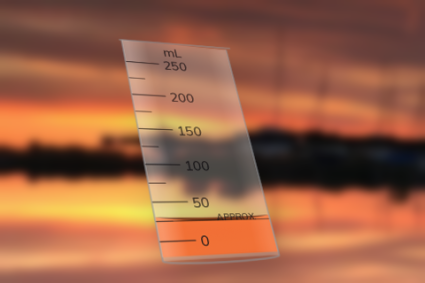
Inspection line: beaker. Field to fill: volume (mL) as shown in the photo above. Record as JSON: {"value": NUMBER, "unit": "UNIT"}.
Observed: {"value": 25, "unit": "mL"}
